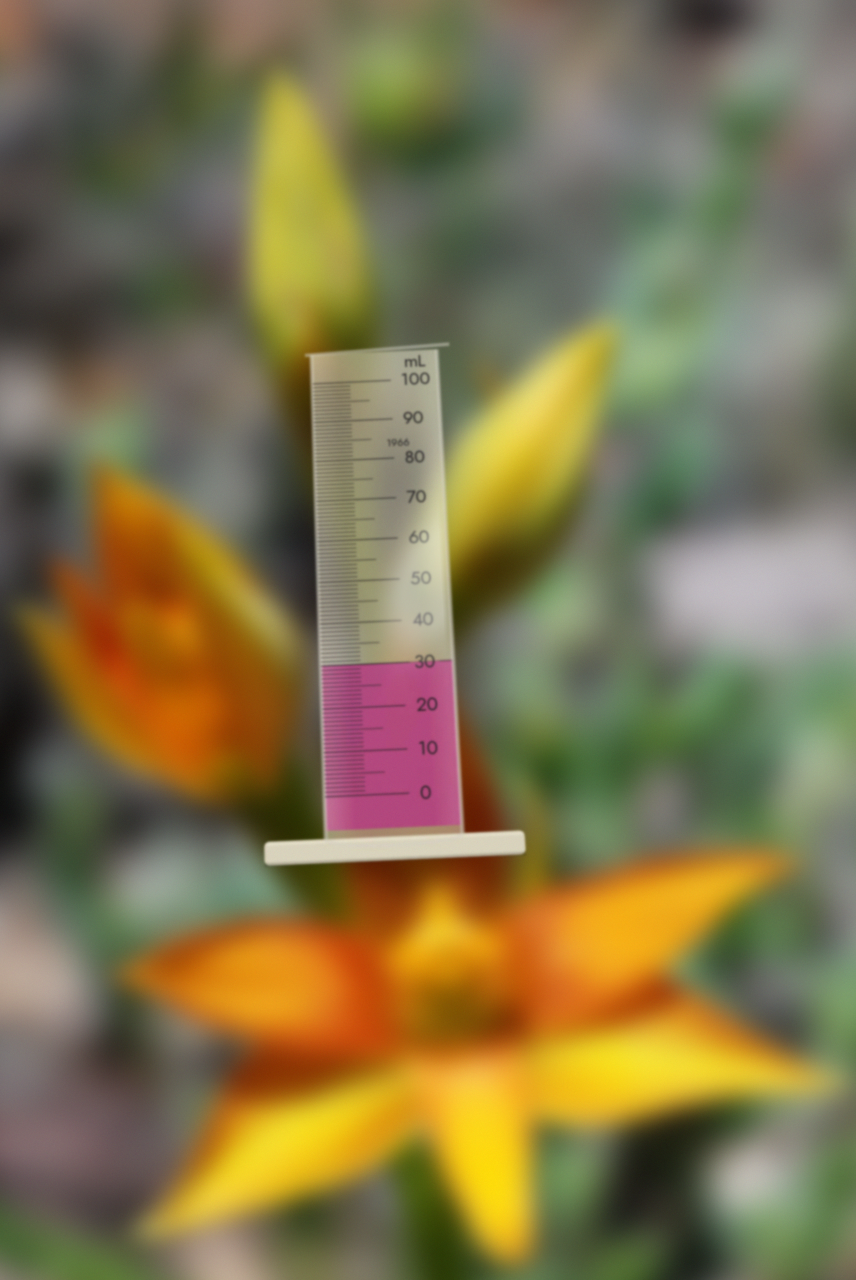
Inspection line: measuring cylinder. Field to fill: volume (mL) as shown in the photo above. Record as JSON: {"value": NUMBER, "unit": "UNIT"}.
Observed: {"value": 30, "unit": "mL"}
